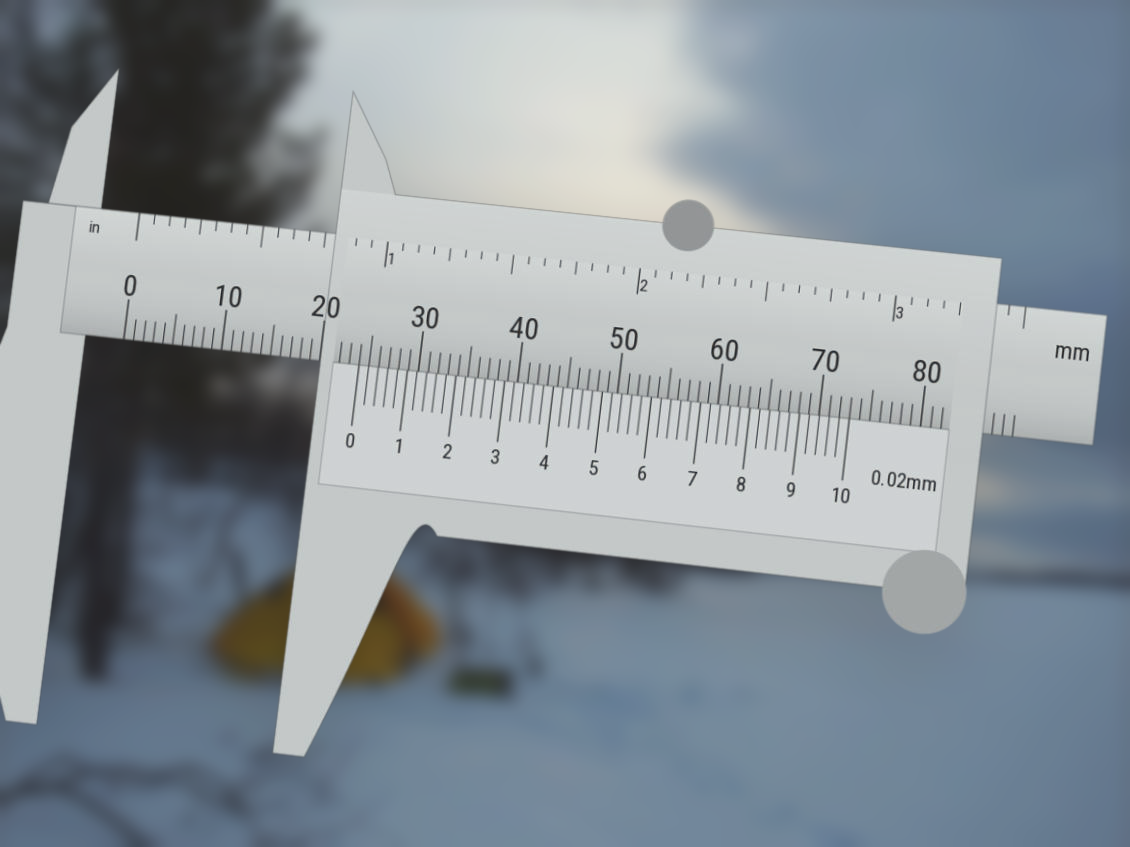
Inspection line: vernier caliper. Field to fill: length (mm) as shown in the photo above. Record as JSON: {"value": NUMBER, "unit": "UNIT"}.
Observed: {"value": 24.0, "unit": "mm"}
